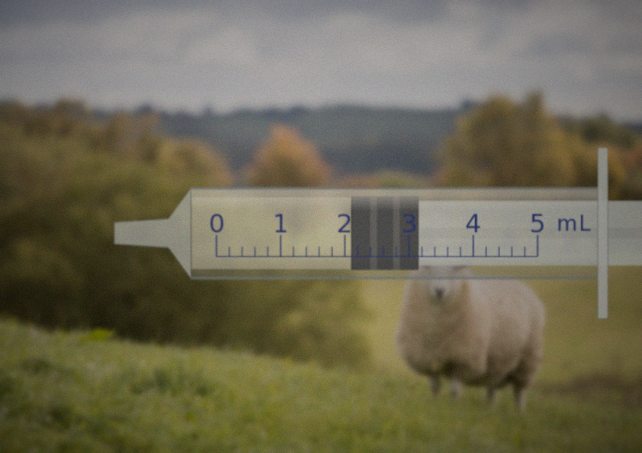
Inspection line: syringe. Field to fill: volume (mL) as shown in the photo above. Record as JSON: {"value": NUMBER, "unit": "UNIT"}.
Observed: {"value": 2.1, "unit": "mL"}
